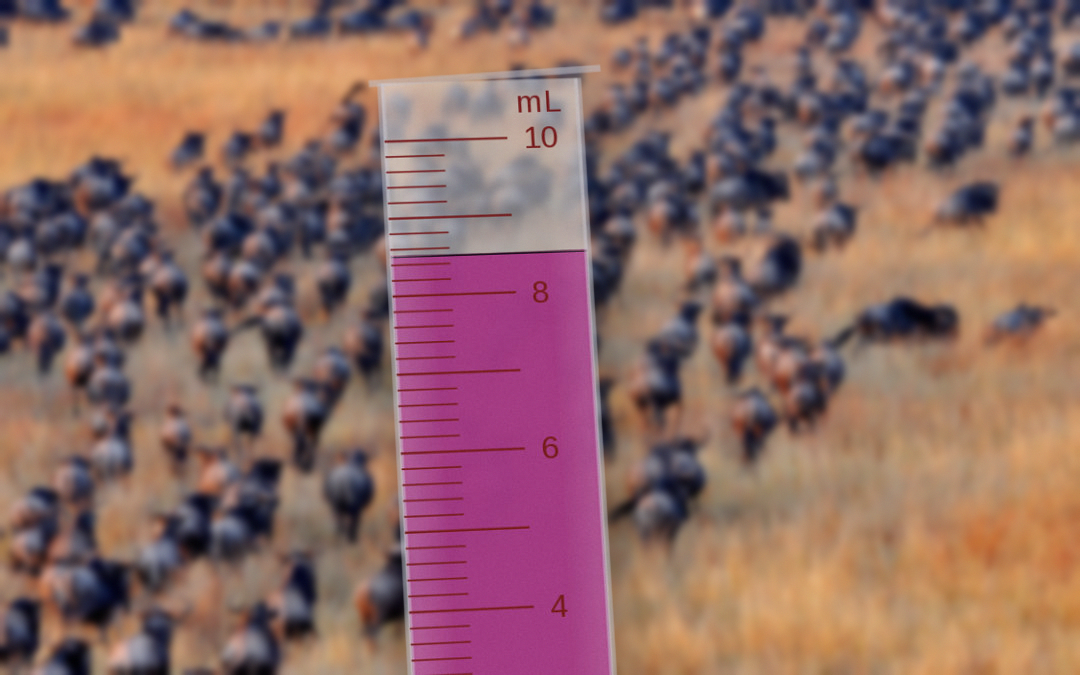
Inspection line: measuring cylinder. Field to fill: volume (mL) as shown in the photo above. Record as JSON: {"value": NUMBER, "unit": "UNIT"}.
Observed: {"value": 8.5, "unit": "mL"}
